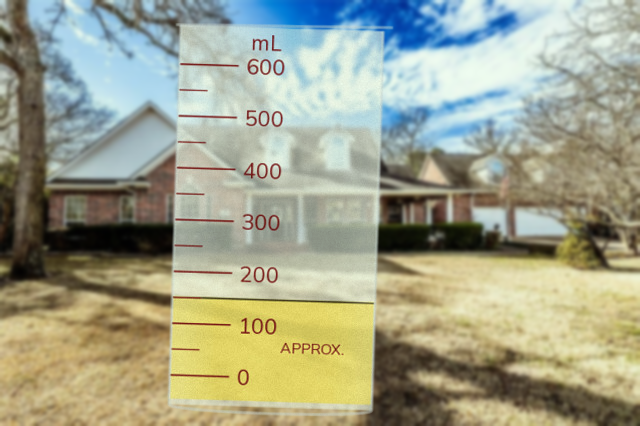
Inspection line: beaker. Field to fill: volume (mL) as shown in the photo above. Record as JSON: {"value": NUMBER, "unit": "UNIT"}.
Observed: {"value": 150, "unit": "mL"}
